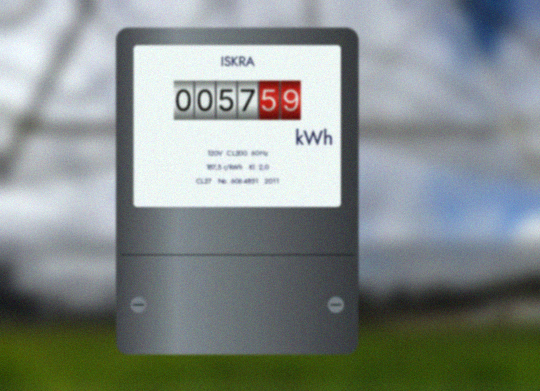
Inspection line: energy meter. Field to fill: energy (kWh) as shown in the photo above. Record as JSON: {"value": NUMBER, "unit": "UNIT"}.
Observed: {"value": 57.59, "unit": "kWh"}
